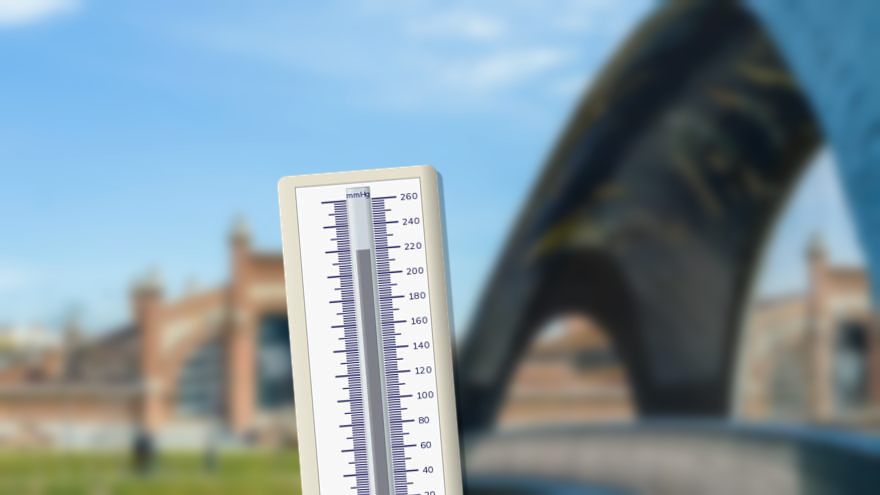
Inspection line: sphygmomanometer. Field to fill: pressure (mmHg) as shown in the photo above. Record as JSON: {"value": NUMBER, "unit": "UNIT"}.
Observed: {"value": 220, "unit": "mmHg"}
